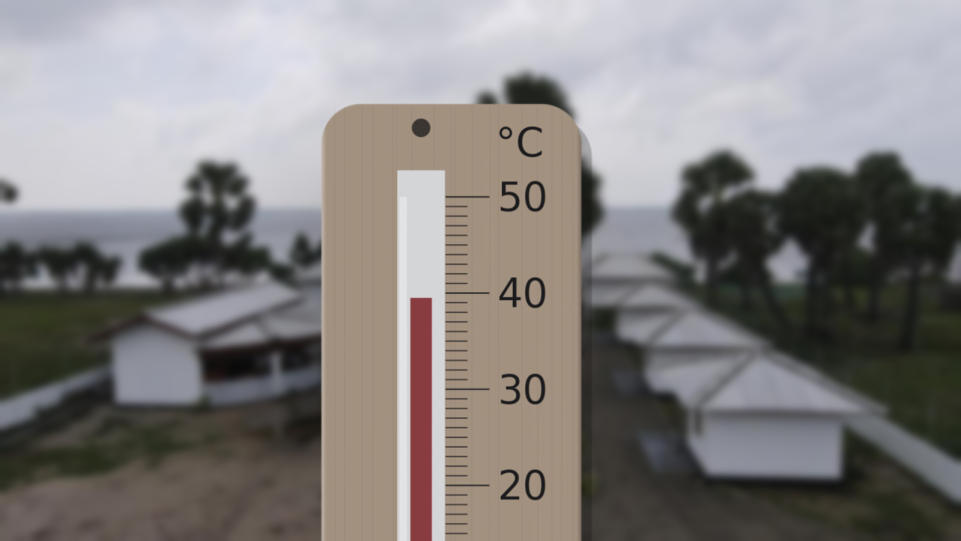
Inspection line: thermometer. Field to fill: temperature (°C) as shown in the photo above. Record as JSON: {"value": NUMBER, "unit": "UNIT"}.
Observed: {"value": 39.5, "unit": "°C"}
